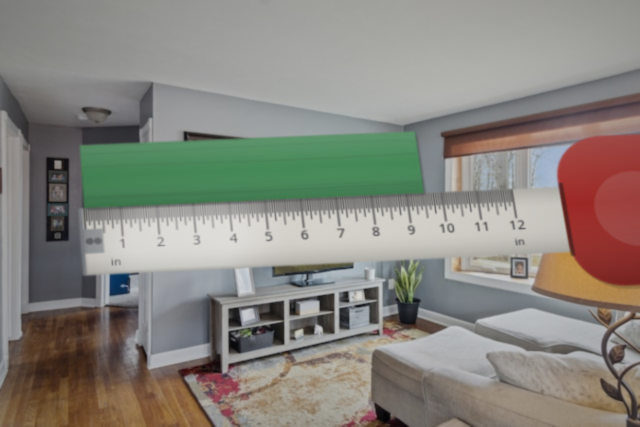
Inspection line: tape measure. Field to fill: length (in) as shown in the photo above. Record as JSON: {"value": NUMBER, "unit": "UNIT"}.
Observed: {"value": 9.5, "unit": "in"}
